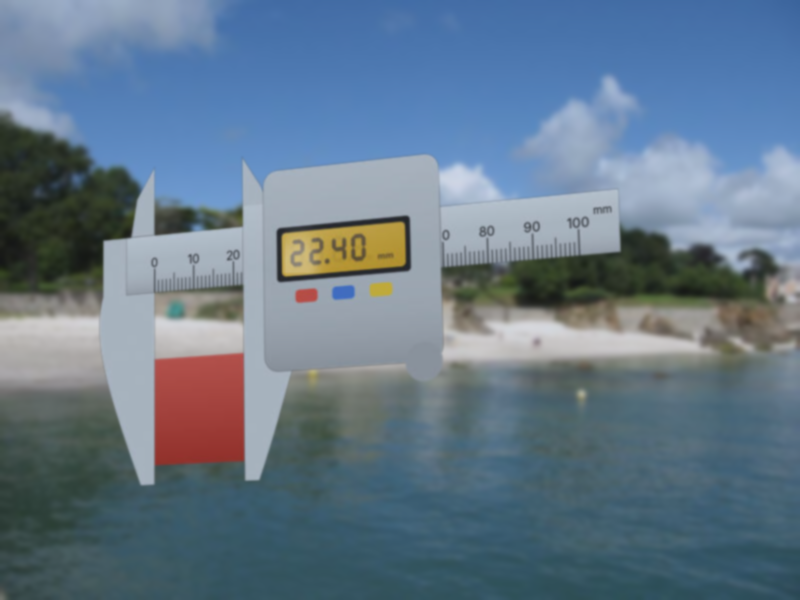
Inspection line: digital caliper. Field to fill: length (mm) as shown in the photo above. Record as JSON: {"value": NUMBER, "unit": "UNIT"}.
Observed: {"value": 22.40, "unit": "mm"}
